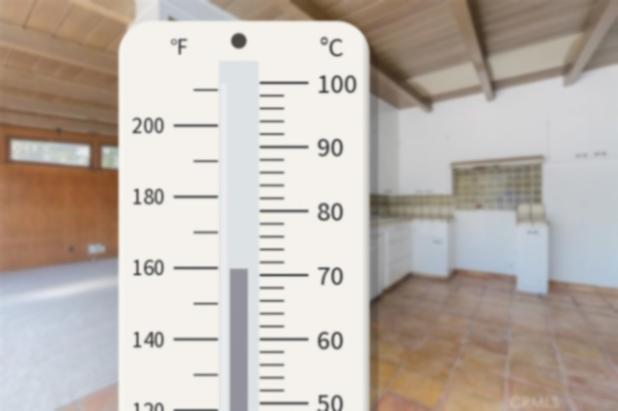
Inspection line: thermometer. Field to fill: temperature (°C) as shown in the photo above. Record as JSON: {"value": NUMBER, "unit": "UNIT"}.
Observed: {"value": 71, "unit": "°C"}
